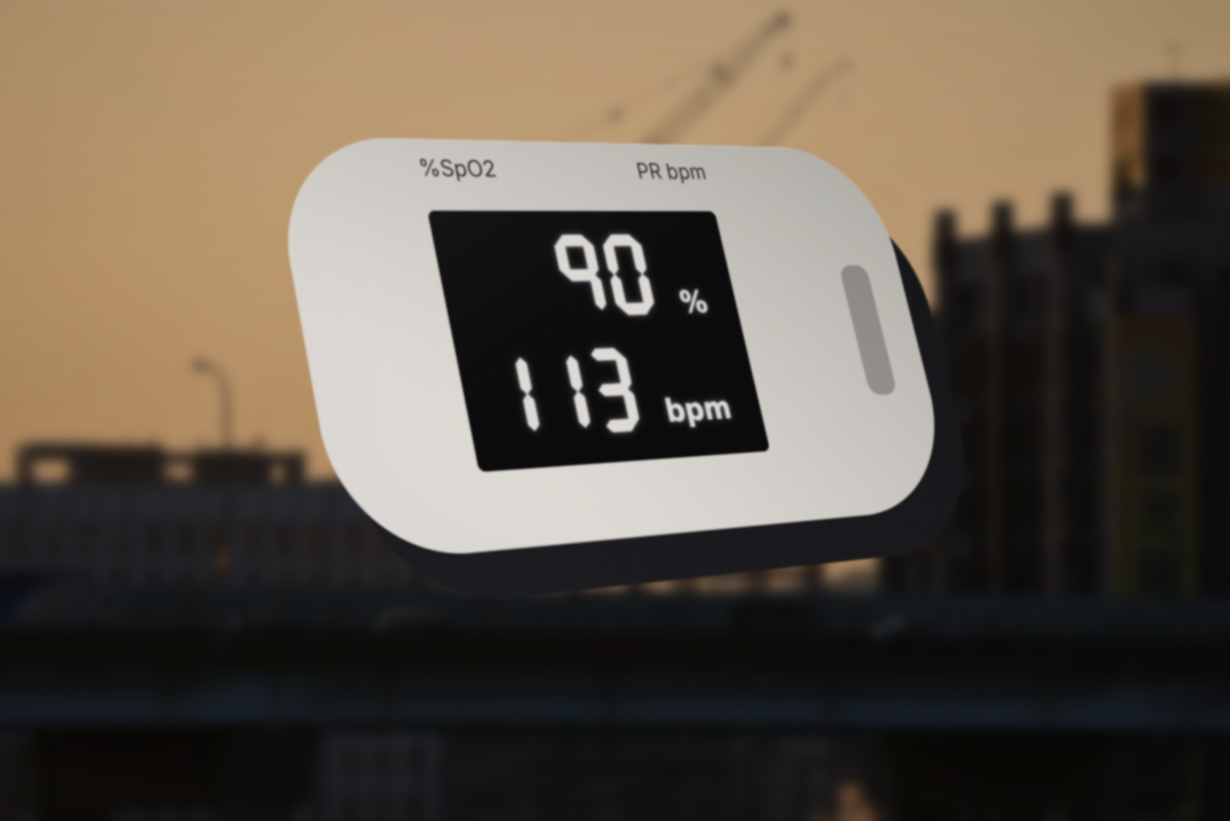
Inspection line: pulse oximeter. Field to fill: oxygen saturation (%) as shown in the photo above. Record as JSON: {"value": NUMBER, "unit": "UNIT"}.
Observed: {"value": 90, "unit": "%"}
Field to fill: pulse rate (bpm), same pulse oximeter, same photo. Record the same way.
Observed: {"value": 113, "unit": "bpm"}
